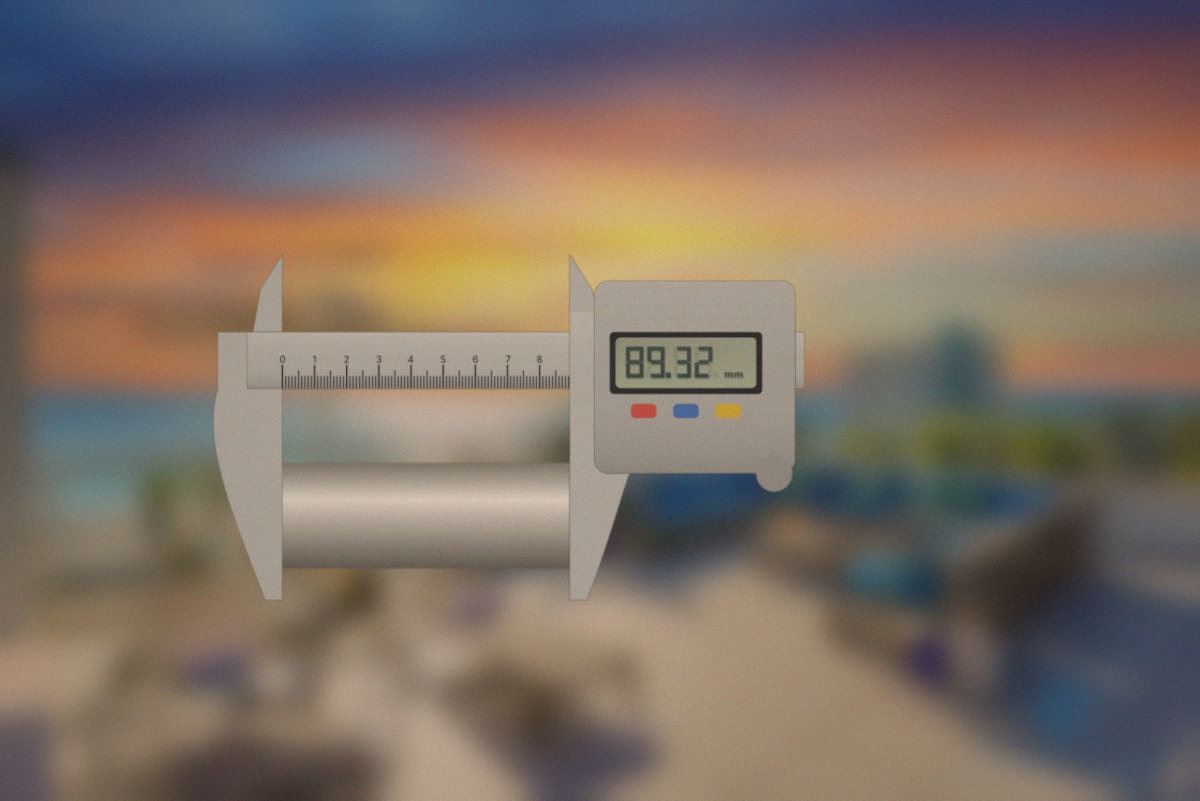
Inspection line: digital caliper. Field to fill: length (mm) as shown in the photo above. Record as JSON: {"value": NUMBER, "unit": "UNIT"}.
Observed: {"value": 89.32, "unit": "mm"}
